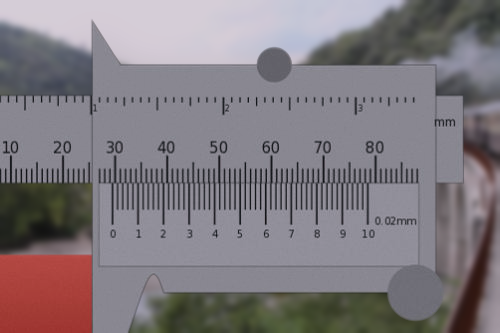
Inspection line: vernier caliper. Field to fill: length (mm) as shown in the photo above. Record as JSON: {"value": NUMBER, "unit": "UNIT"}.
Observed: {"value": 29.5, "unit": "mm"}
